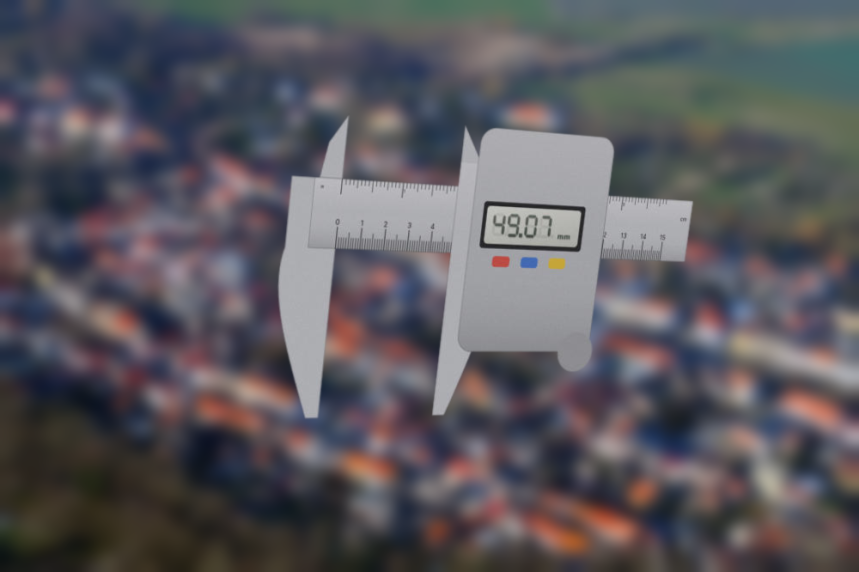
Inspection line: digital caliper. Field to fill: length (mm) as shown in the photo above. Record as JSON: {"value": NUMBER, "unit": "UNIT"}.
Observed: {"value": 49.07, "unit": "mm"}
